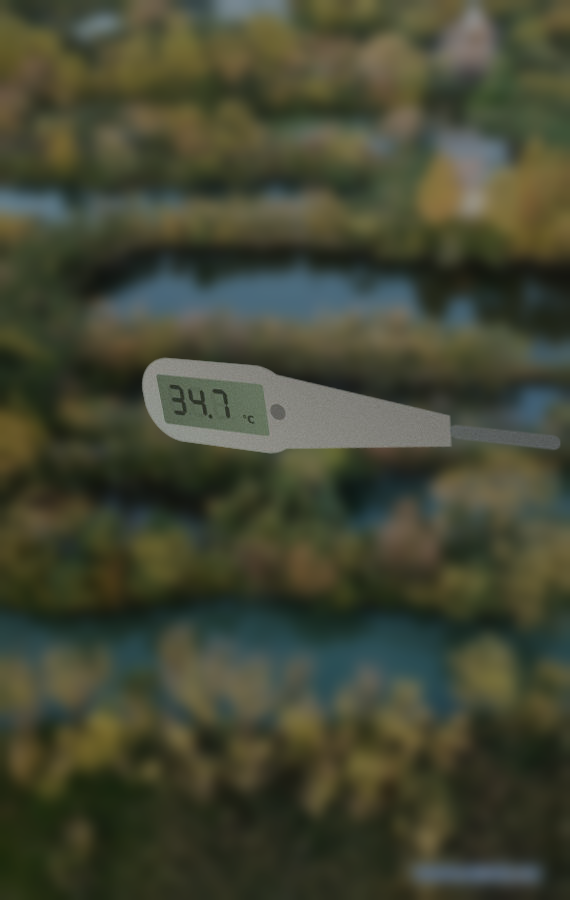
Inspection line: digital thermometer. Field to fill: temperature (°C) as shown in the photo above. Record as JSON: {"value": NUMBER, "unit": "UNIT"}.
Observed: {"value": 34.7, "unit": "°C"}
